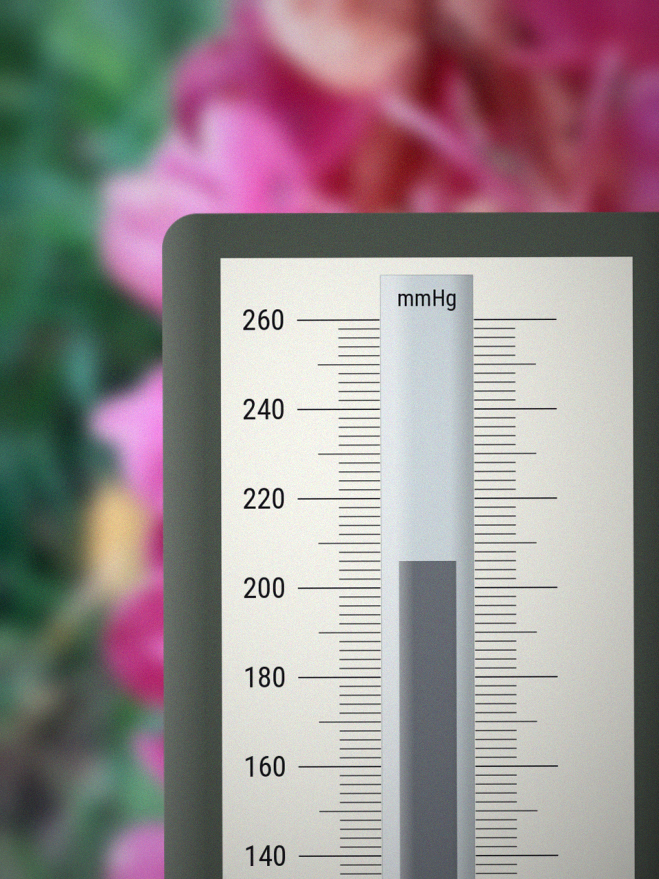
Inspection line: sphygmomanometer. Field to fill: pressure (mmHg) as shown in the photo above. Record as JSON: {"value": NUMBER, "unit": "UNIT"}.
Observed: {"value": 206, "unit": "mmHg"}
